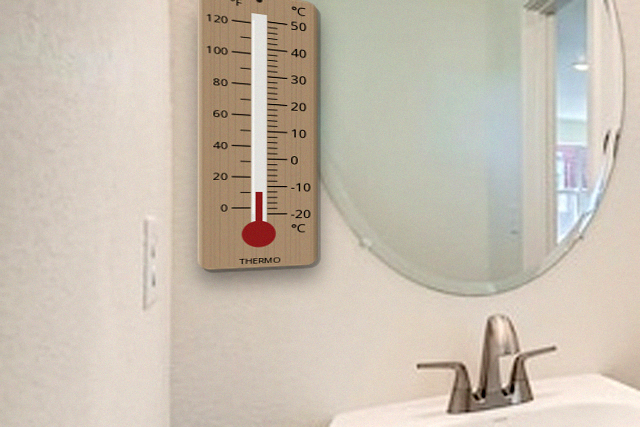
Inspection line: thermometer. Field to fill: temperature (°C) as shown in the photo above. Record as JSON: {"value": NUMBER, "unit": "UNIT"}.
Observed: {"value": -12, "unit": "°C"}
